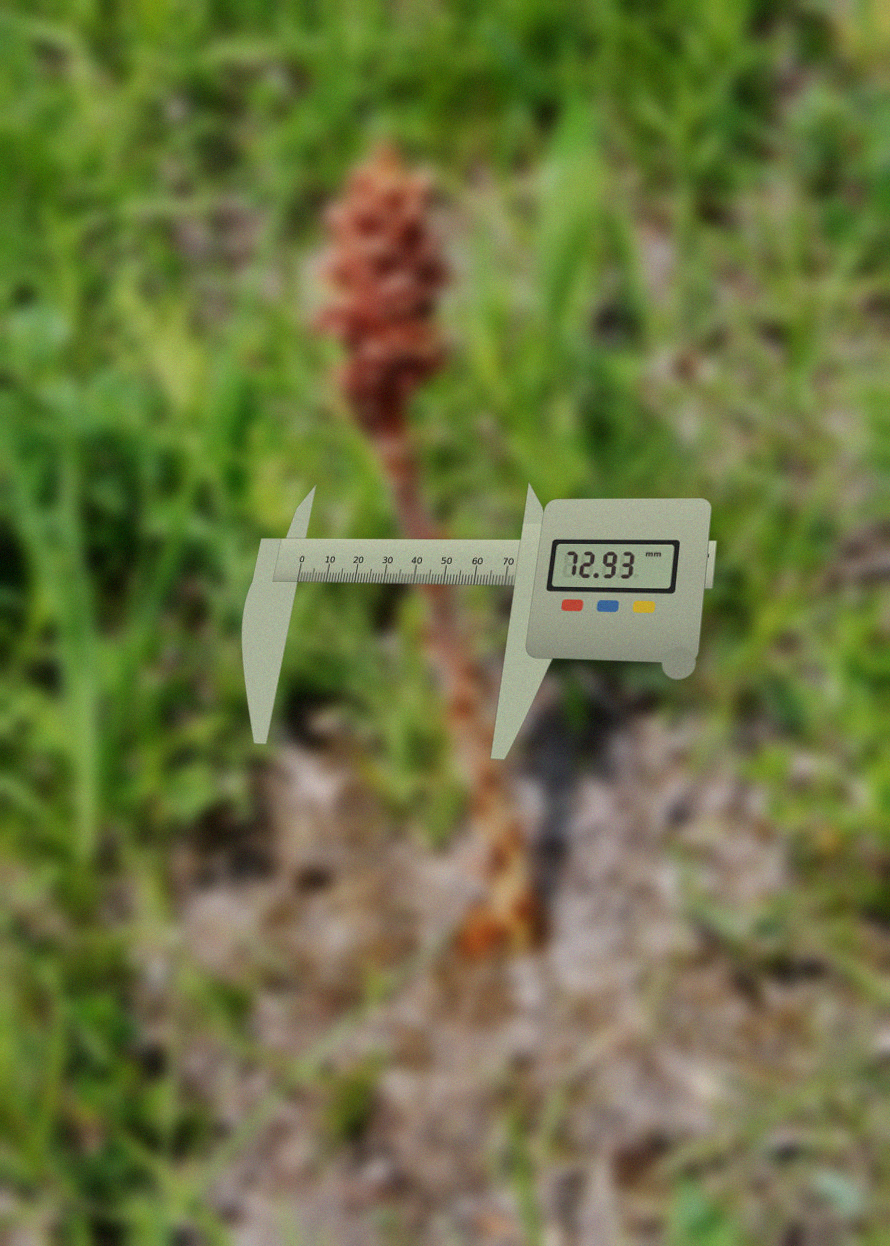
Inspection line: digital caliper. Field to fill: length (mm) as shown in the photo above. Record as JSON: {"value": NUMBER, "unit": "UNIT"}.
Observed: {"value": 72.93, "unit": "mm"}
